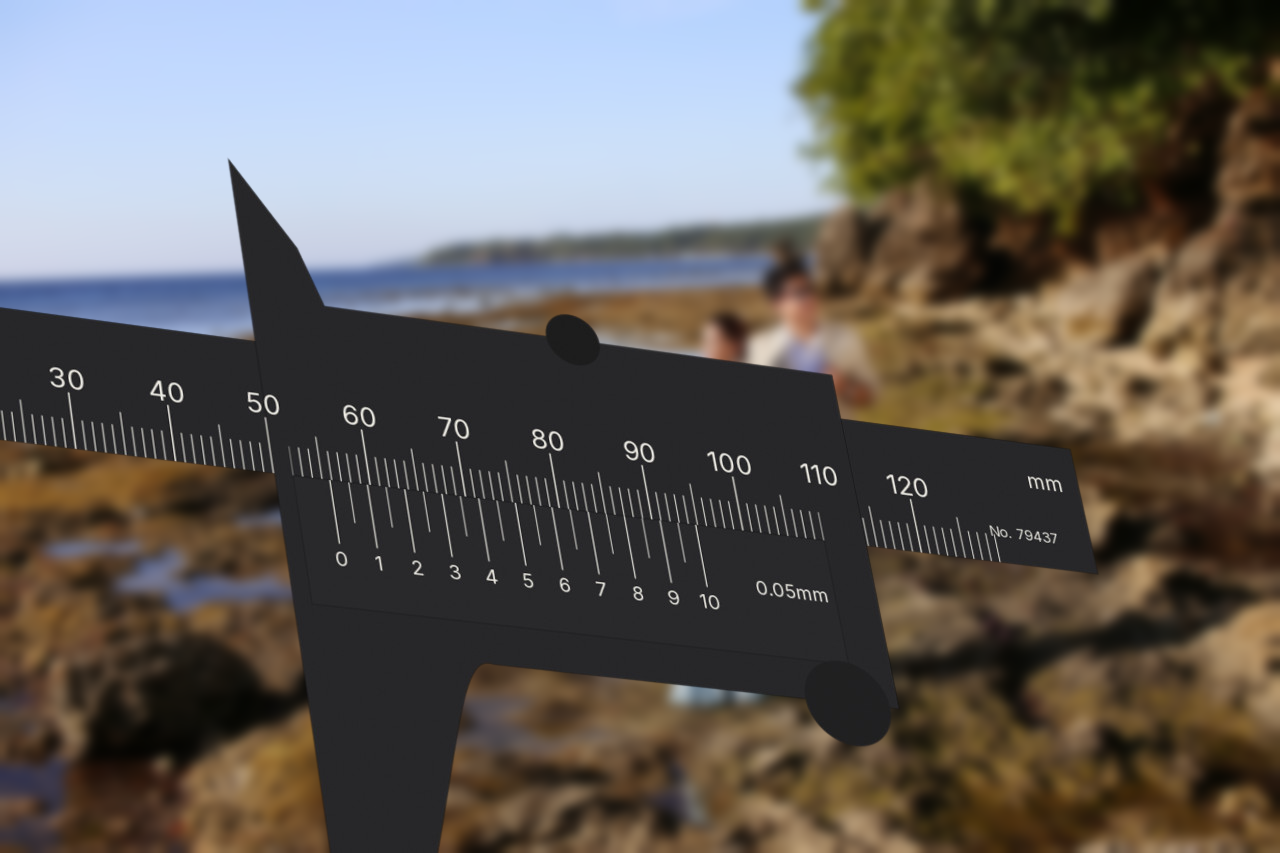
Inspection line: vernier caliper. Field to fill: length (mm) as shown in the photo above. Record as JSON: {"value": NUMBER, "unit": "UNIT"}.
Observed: {"value": 55.8, "unit": "mm"}
